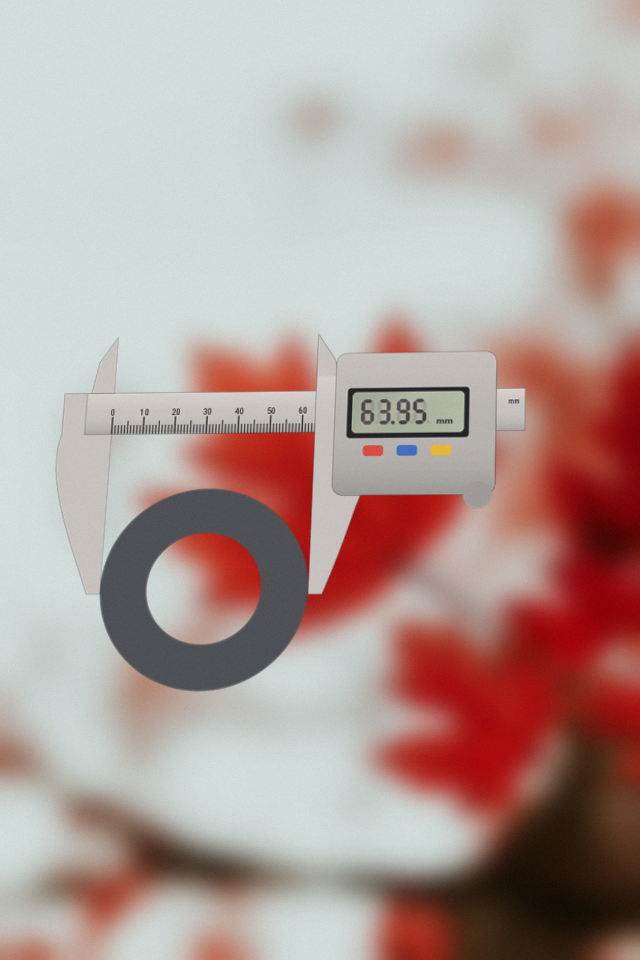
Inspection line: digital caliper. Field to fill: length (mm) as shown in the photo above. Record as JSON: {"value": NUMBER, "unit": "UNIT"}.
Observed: {"value": 63.95, "unit": "mm"}
